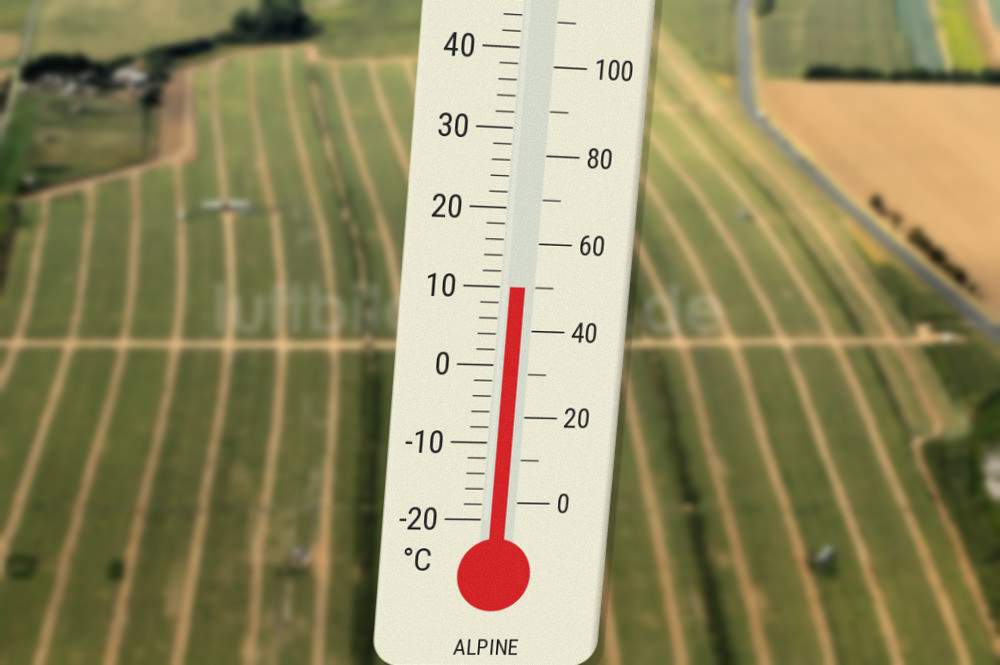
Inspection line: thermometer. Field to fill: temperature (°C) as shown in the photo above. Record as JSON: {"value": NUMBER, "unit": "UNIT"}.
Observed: {"value": 10, "unit": "°C"}
